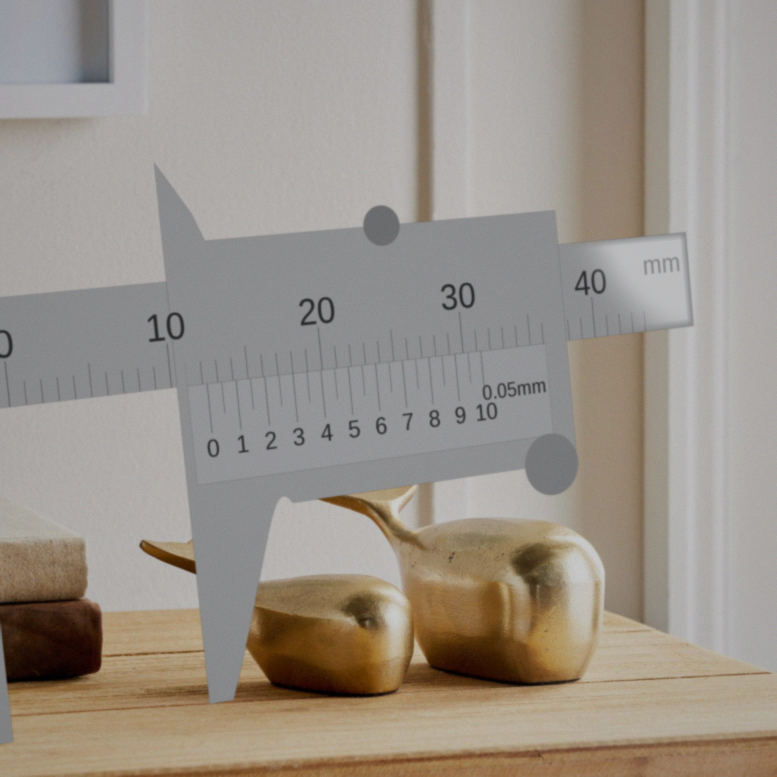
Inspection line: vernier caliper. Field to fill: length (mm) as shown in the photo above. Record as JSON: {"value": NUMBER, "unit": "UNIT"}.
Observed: {"value": 12.3, "unit": "mm"}
